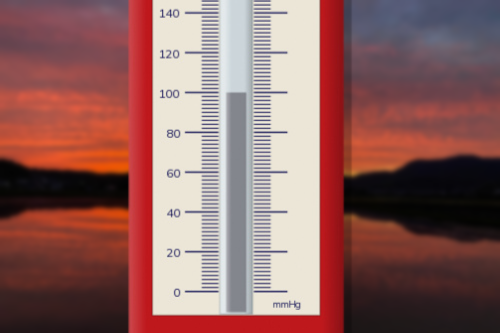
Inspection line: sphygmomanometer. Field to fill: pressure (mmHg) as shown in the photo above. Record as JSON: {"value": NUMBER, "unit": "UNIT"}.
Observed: {"value": 100, "unit": "mmHg"}
